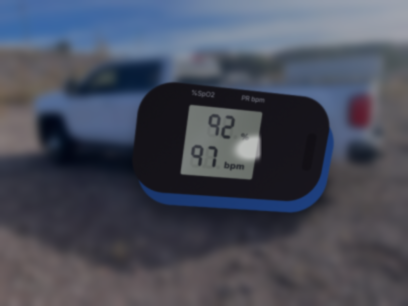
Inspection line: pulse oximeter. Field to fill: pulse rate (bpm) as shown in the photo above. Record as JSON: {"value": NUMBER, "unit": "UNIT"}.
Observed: {"value": 97, "unit": "bpm"}
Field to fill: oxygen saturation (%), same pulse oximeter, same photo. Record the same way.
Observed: {"value": 92, "unit": "%"}
